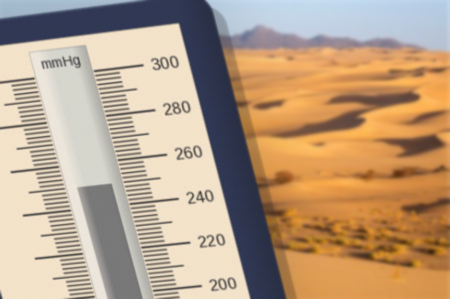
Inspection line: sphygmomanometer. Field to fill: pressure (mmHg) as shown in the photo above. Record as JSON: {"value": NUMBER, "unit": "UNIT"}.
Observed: {"value": 250, "unit": "mmHg"}
